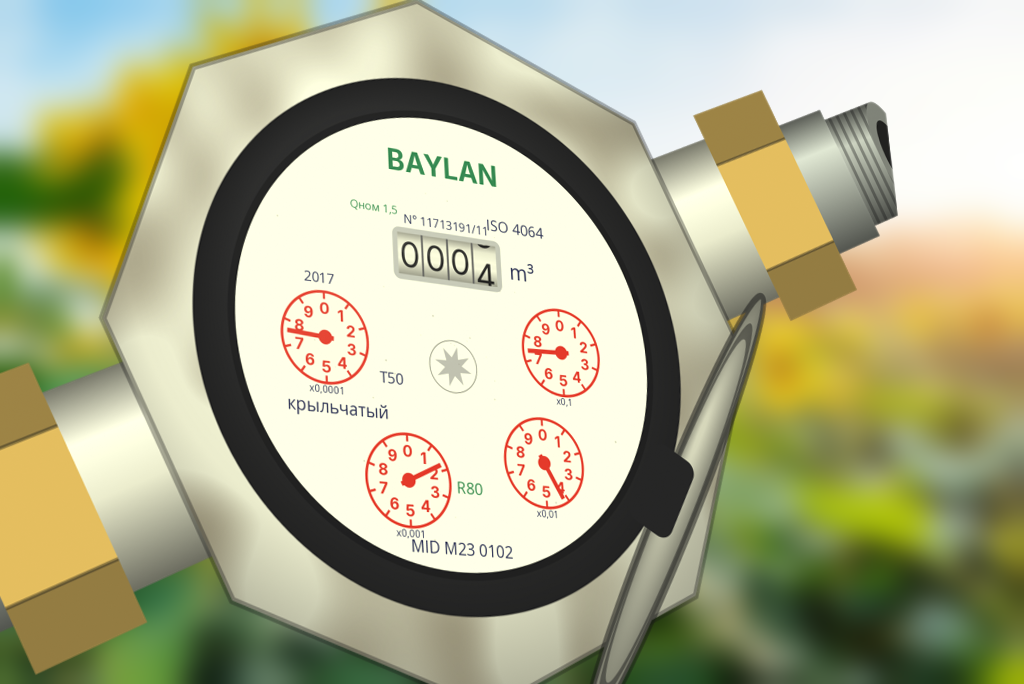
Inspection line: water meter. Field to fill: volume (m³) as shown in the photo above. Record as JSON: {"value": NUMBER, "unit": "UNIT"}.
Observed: {"value": 3.7417, "unit": "m³"}
